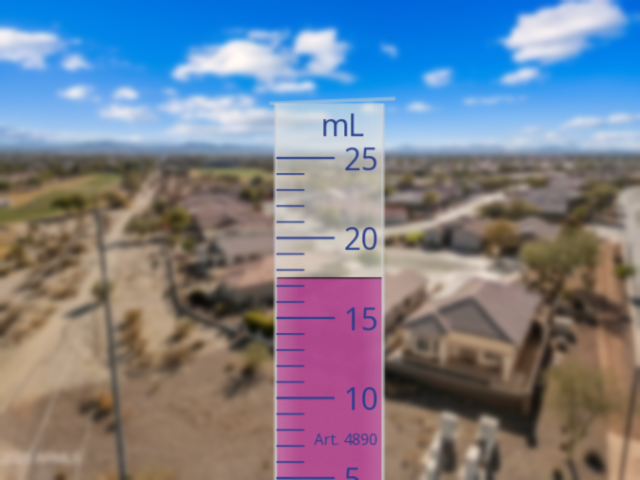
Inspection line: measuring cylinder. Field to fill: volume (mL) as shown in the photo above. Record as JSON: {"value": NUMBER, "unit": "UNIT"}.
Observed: {"value": 17.5, "unit": "mL"}
